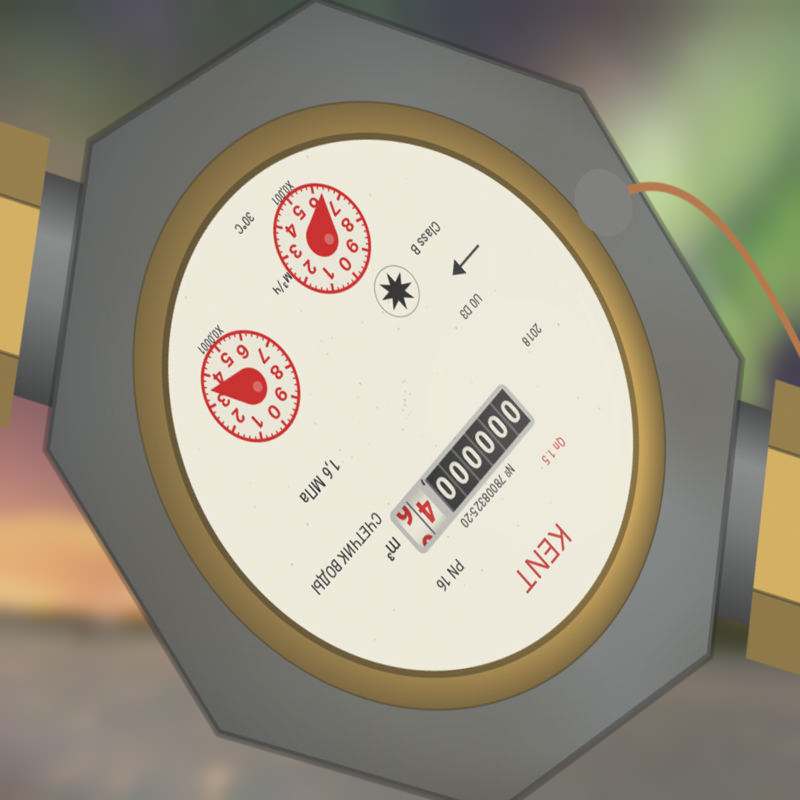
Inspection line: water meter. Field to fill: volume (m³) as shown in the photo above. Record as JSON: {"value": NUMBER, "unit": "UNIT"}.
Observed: {"value": 0.4563, "unit": "m³"}
